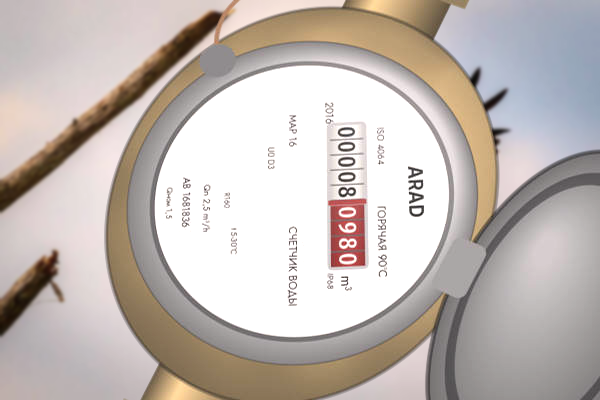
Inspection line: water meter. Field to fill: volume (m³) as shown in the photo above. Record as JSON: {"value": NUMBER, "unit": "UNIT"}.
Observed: {"value": 8.0980, "unit": "m³"}
